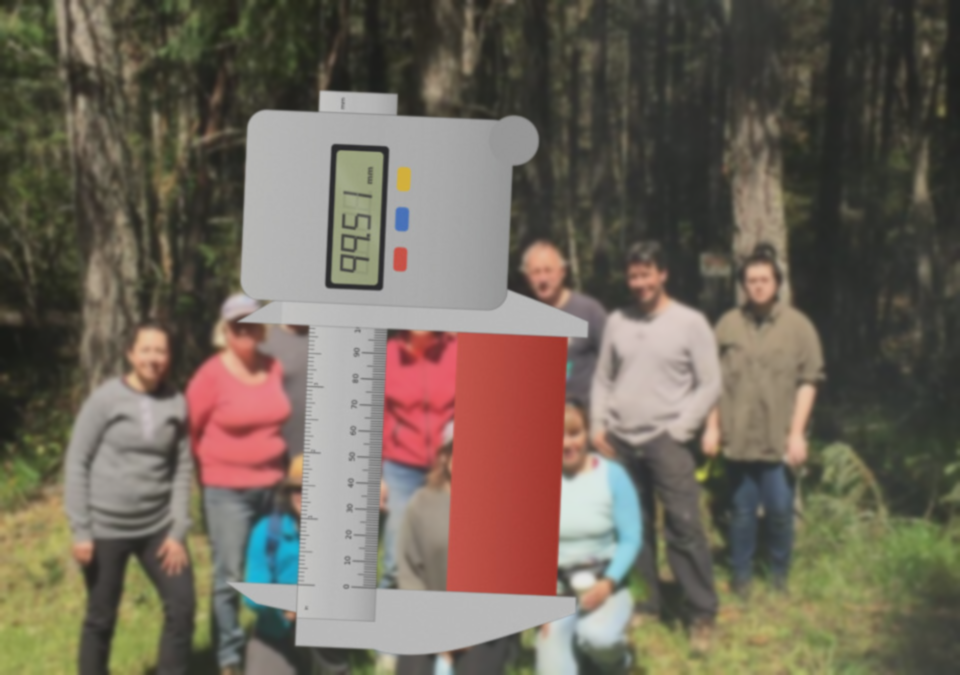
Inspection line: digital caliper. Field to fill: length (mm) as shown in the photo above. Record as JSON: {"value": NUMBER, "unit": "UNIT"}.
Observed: {"value": 99.51, "unit": "mm"}
